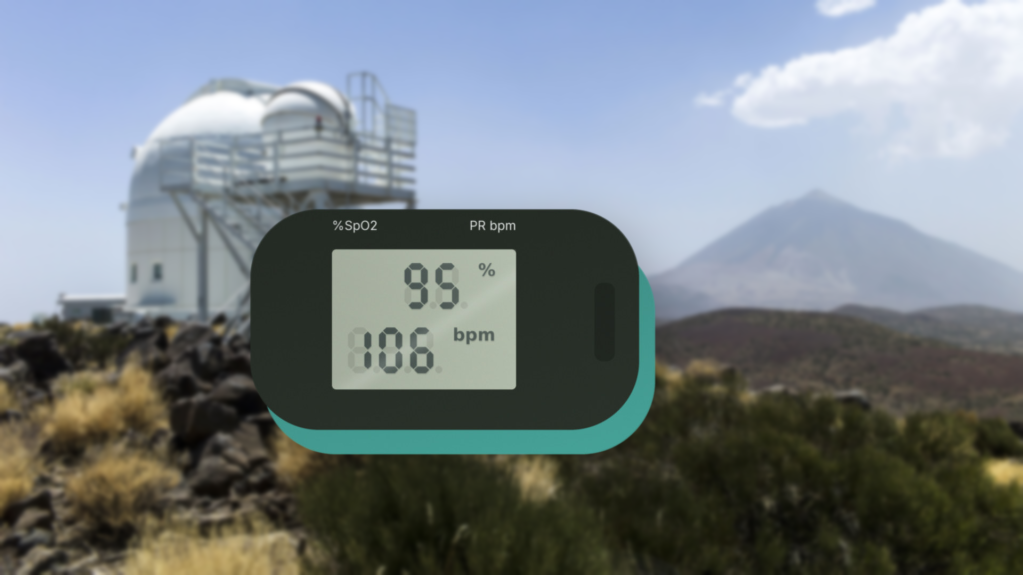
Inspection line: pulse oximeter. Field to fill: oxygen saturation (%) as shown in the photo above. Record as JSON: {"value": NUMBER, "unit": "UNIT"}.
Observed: {"value": 95, "unit": "%"}
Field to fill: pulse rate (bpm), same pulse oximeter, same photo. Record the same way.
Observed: {"value": 106, "unit": "bpm"}
